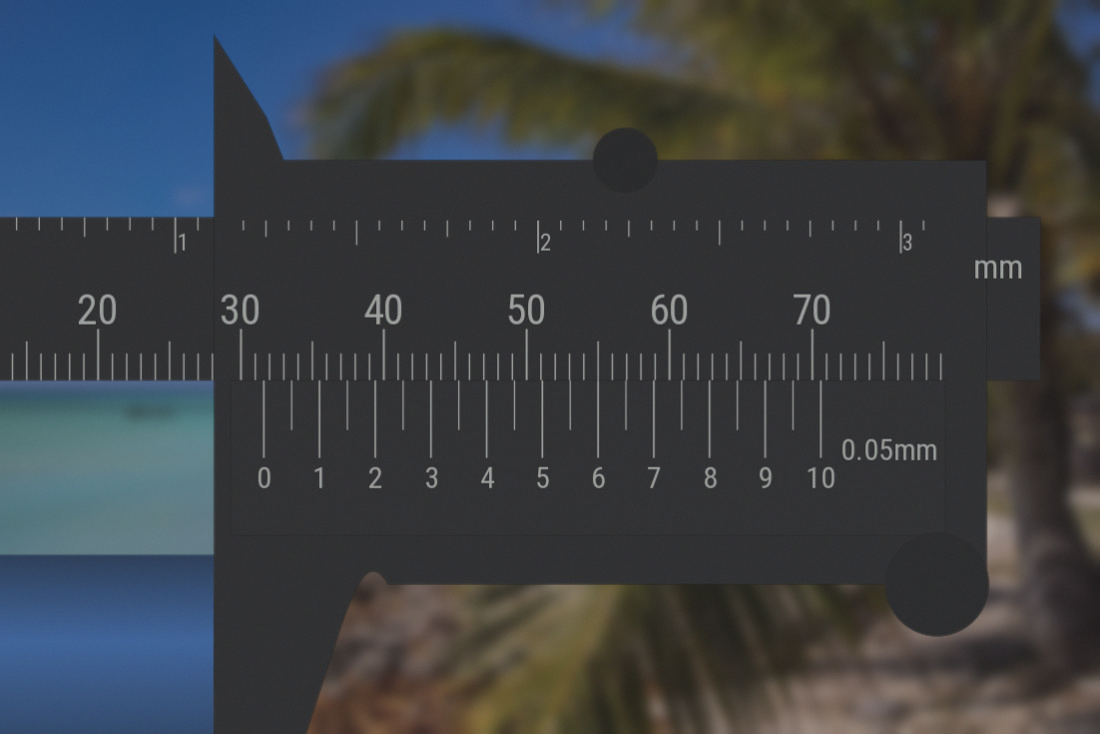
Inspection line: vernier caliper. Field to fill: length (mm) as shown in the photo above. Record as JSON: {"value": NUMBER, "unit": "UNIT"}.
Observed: {"value": 31.6, "unit": "mm"}
